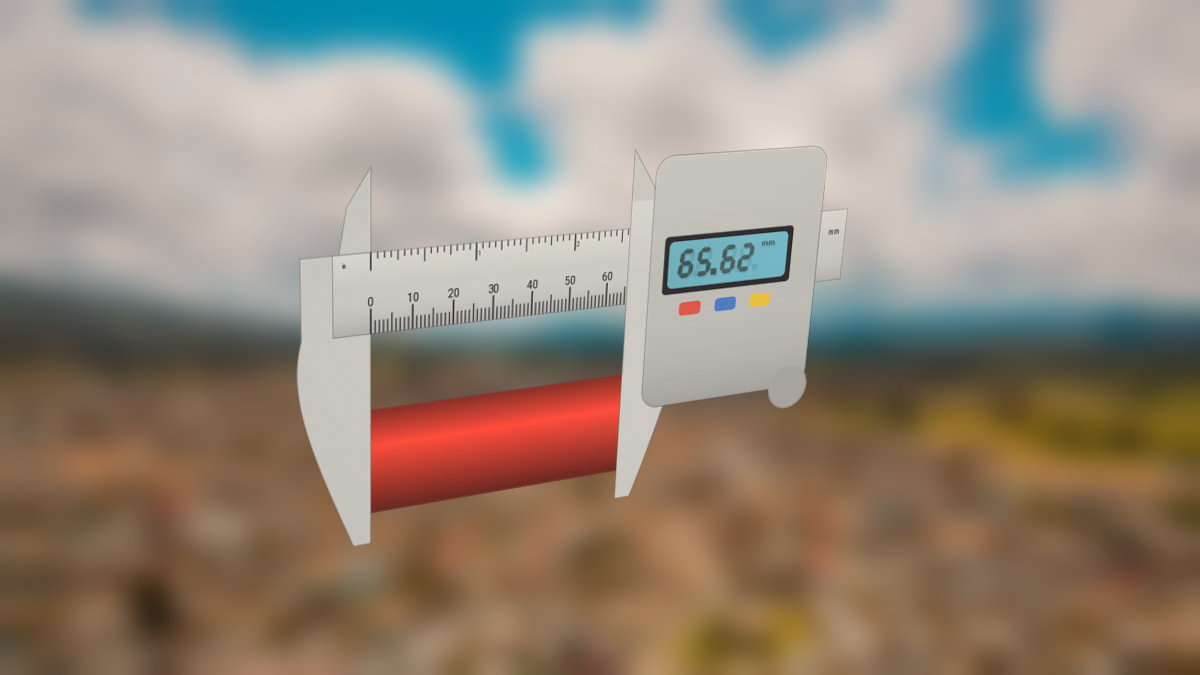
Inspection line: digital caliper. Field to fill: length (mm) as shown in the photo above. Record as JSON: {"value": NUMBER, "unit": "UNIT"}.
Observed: {"value": 65.62, "unit": "mm"}
